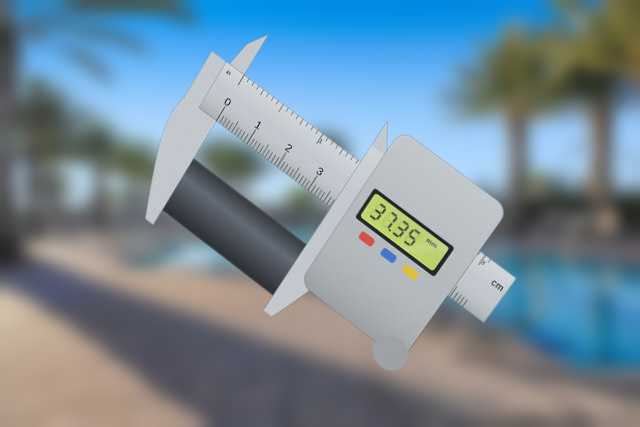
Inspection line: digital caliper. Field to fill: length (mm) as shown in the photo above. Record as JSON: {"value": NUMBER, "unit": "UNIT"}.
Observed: {"value": 37.35, "unit": "mm"}
